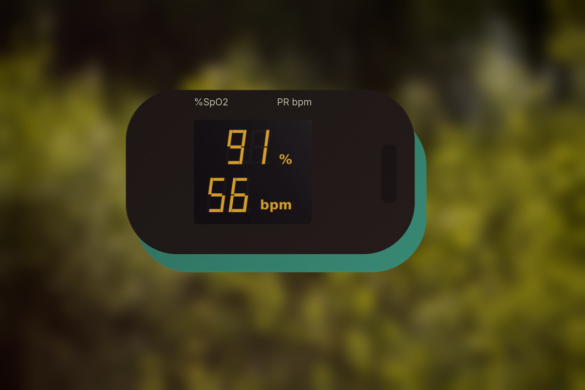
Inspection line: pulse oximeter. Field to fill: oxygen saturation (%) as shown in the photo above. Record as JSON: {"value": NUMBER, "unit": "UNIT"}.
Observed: {"value": 91, "unit": "%"}
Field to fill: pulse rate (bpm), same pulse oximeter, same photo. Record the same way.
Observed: {"value": 56, "unit": "bpm"}
